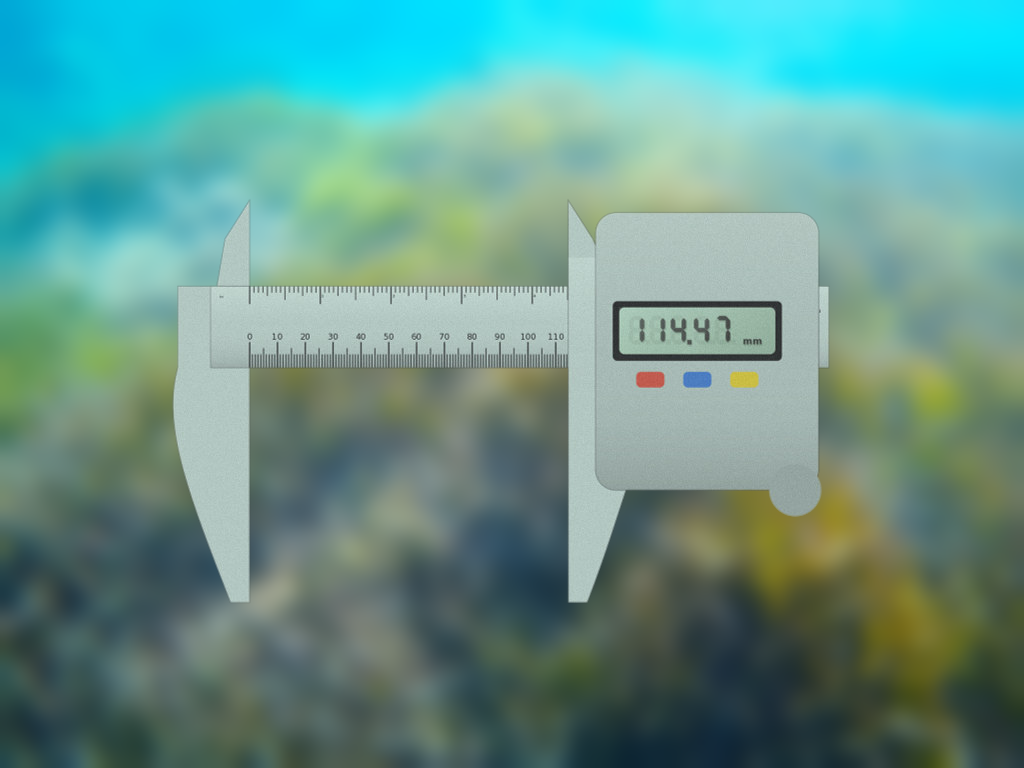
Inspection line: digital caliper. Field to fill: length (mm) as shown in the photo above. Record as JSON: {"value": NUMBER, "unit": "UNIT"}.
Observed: {"value": 114.47, "unit": "mm"}
